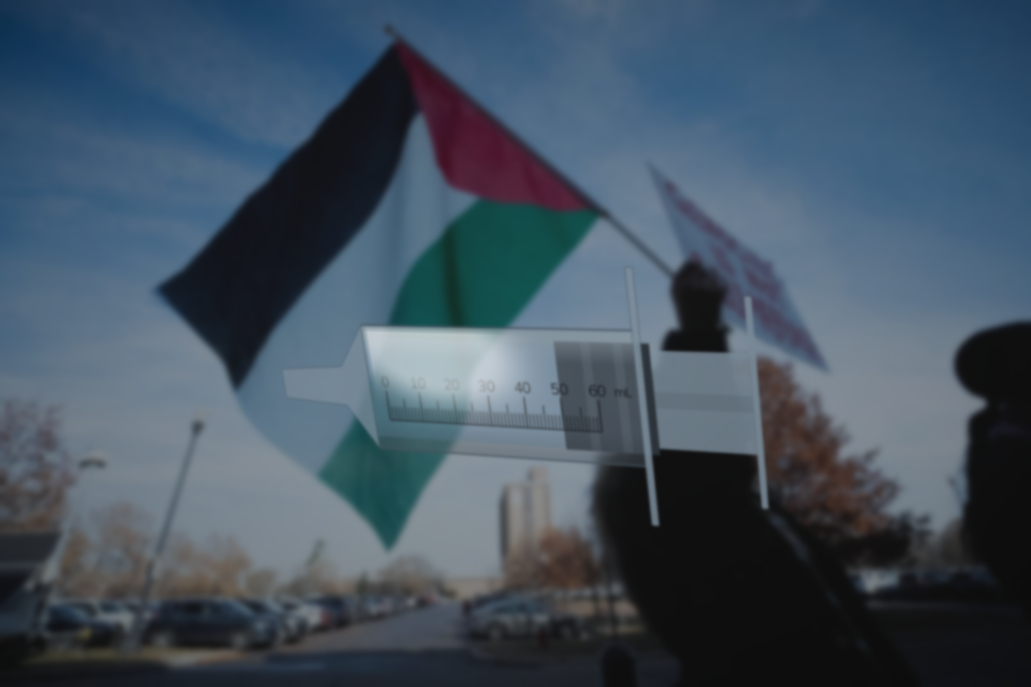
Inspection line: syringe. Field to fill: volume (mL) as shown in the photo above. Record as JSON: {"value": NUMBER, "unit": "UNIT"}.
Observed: {"value": 50, "unit": "mL"}
